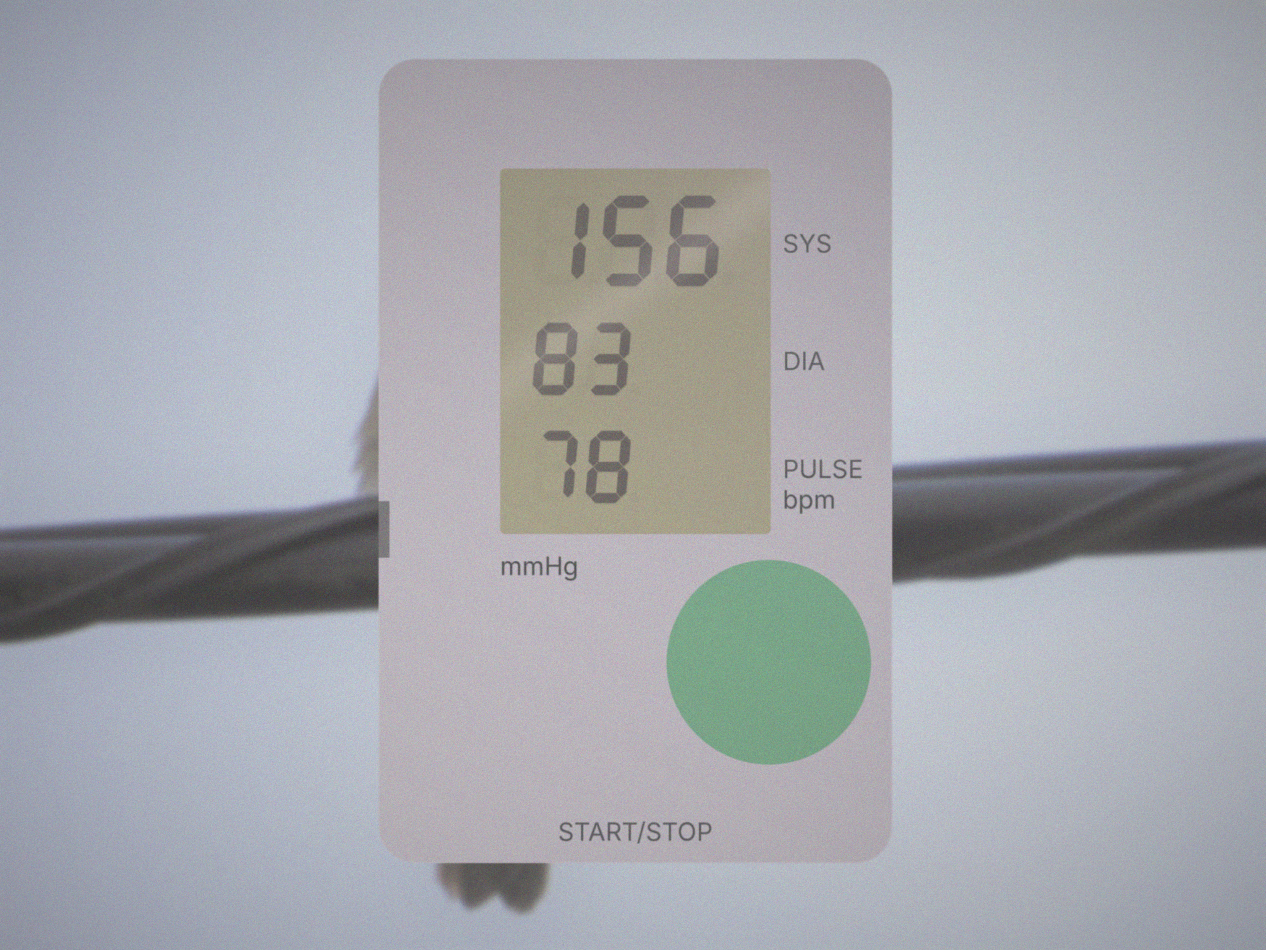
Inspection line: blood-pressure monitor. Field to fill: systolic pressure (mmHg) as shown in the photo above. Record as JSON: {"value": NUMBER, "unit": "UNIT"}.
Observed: {"value": 156, "unit": "mmHg"}
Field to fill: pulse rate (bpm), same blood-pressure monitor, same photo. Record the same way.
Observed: {"value": 78, "unit": "bpm"}
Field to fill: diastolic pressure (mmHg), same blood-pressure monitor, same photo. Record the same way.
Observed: {"value": 83, "unit": "mmHg"}
